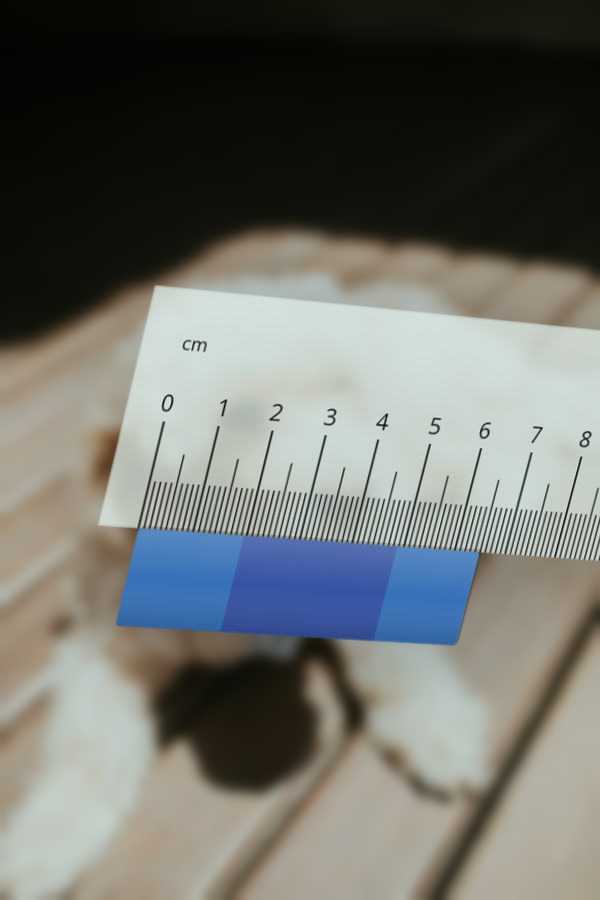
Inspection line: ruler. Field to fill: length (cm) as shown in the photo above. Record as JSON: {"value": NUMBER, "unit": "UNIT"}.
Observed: {"value": 6.5, "unit": "cm"}
